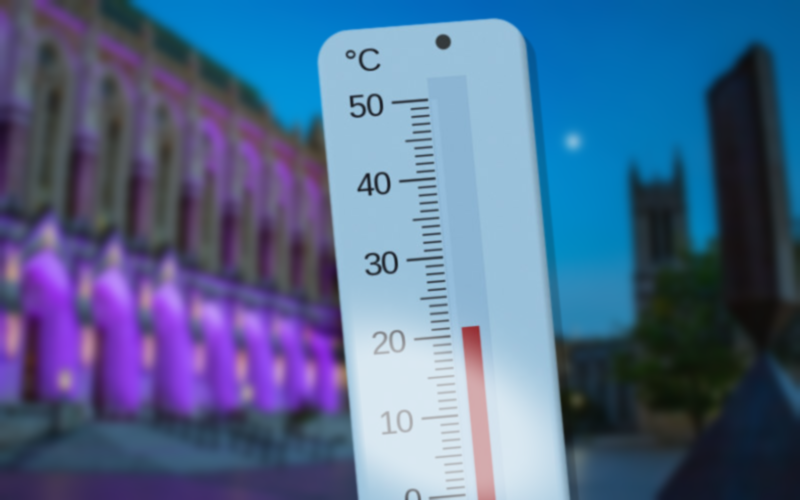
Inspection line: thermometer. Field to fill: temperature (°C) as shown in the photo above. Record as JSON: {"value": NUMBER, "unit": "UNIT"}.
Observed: {"value": 21, "unit": "°C"}
